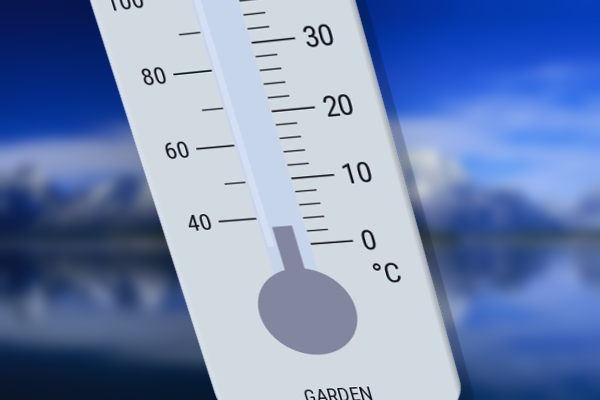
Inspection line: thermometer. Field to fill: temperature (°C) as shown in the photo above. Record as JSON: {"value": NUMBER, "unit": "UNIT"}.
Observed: {"value": 3, "unit": "°C"}
